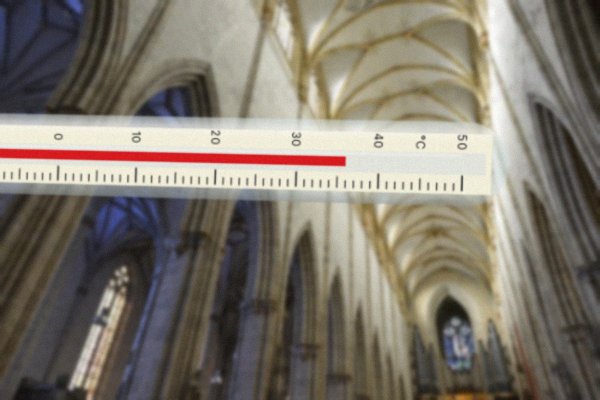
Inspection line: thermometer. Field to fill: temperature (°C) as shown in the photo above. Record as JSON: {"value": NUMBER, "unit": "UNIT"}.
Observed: {"value": 36, "unit": "°C"}
